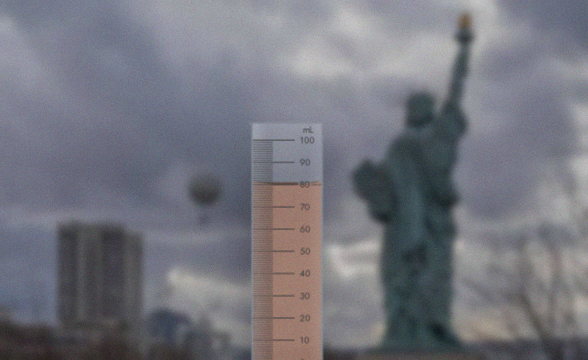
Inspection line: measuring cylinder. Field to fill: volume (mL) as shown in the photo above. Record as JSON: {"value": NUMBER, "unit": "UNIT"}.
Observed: {"value": 80, "unit": "mL"}
